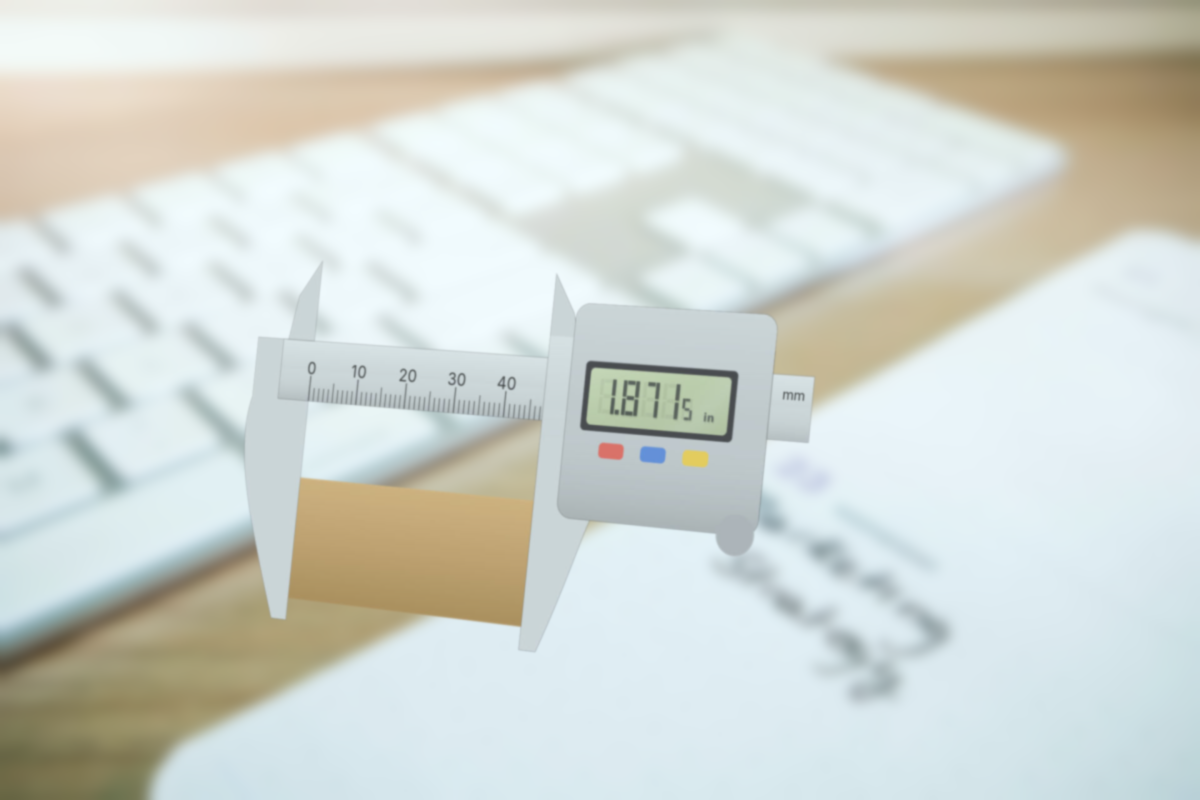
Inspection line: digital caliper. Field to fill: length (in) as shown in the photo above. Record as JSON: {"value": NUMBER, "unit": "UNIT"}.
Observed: {"value": 1.8715, "unit": "in"}
